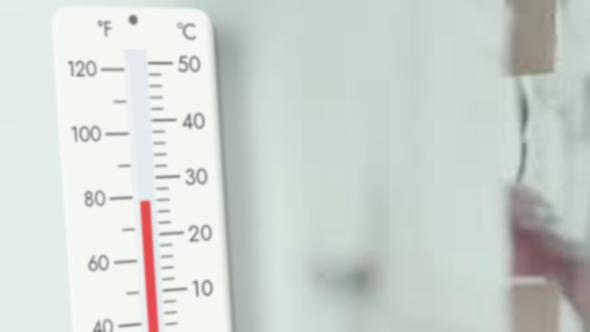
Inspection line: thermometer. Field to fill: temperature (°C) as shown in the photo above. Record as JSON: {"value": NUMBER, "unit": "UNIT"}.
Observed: {"value": 26, "unit": "°C"}
